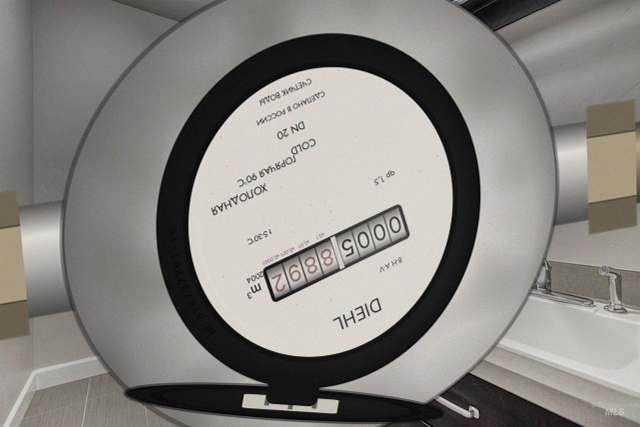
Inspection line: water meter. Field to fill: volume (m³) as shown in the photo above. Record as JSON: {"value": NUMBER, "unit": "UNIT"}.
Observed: {"value": 5.8892, "unit": "m³"}
